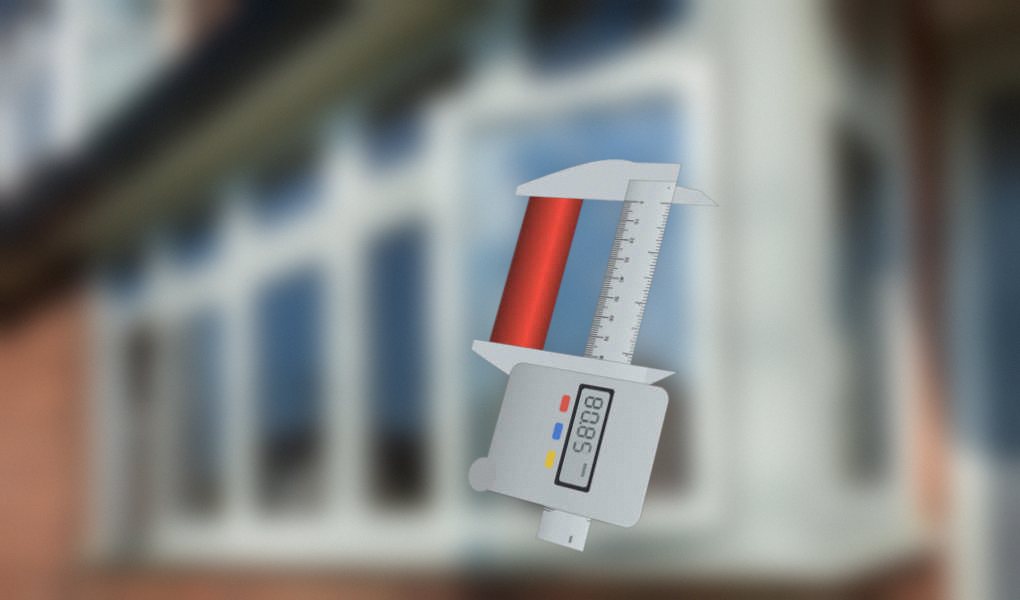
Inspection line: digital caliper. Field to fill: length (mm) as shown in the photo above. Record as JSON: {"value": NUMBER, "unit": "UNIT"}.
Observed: {"value": 80.85, "unit": "mm"}
